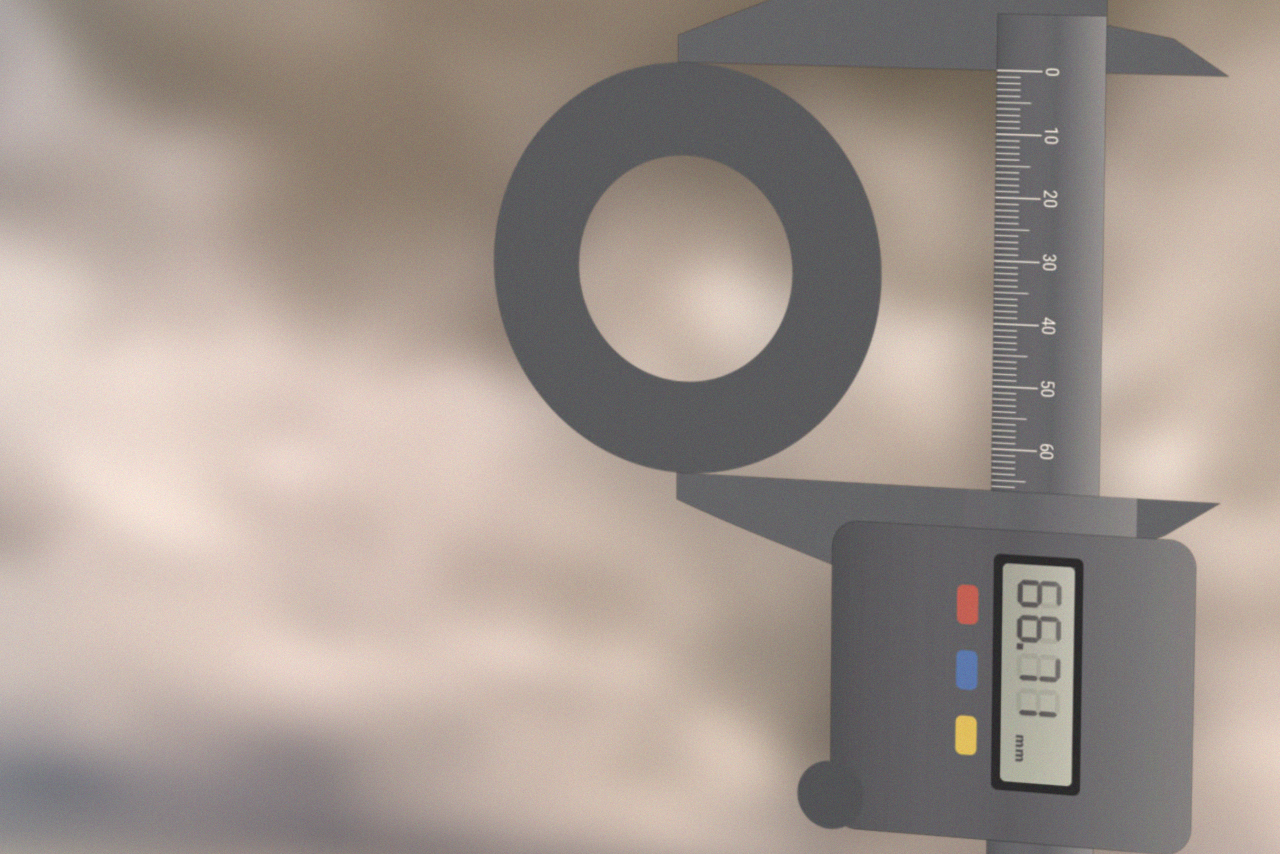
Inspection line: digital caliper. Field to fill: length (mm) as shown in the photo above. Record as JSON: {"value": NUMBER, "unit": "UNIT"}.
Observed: {"value": 66.71, "unit": "mm"}
